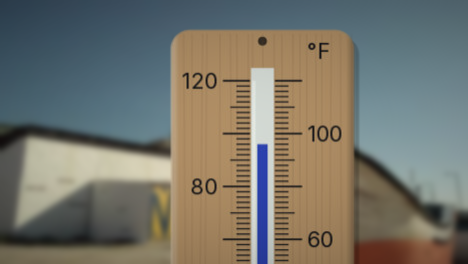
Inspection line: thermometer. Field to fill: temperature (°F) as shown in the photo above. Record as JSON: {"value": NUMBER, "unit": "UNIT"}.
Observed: {"value": 96, "unit": "°F"}
